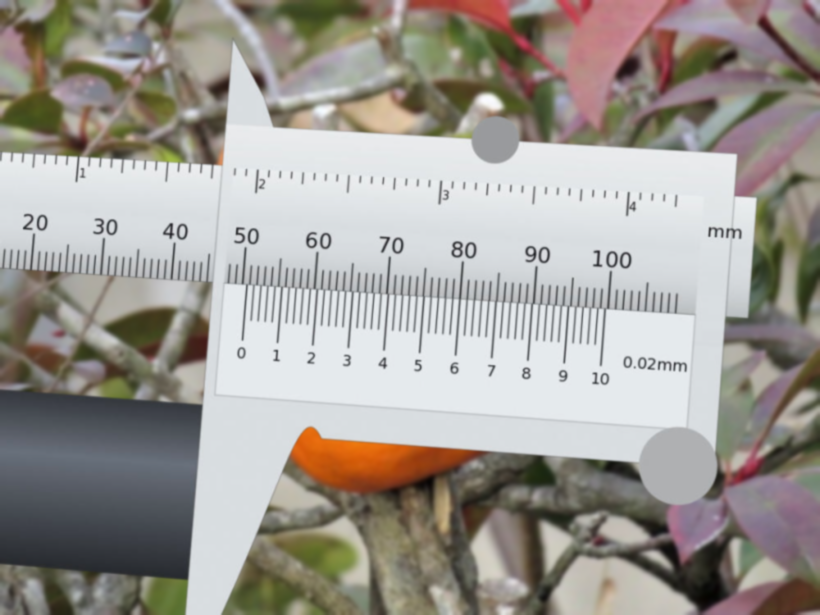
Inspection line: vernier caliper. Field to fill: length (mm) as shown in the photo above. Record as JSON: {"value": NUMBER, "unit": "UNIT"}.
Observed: {"value": 50.6, "unit": "mm"}
